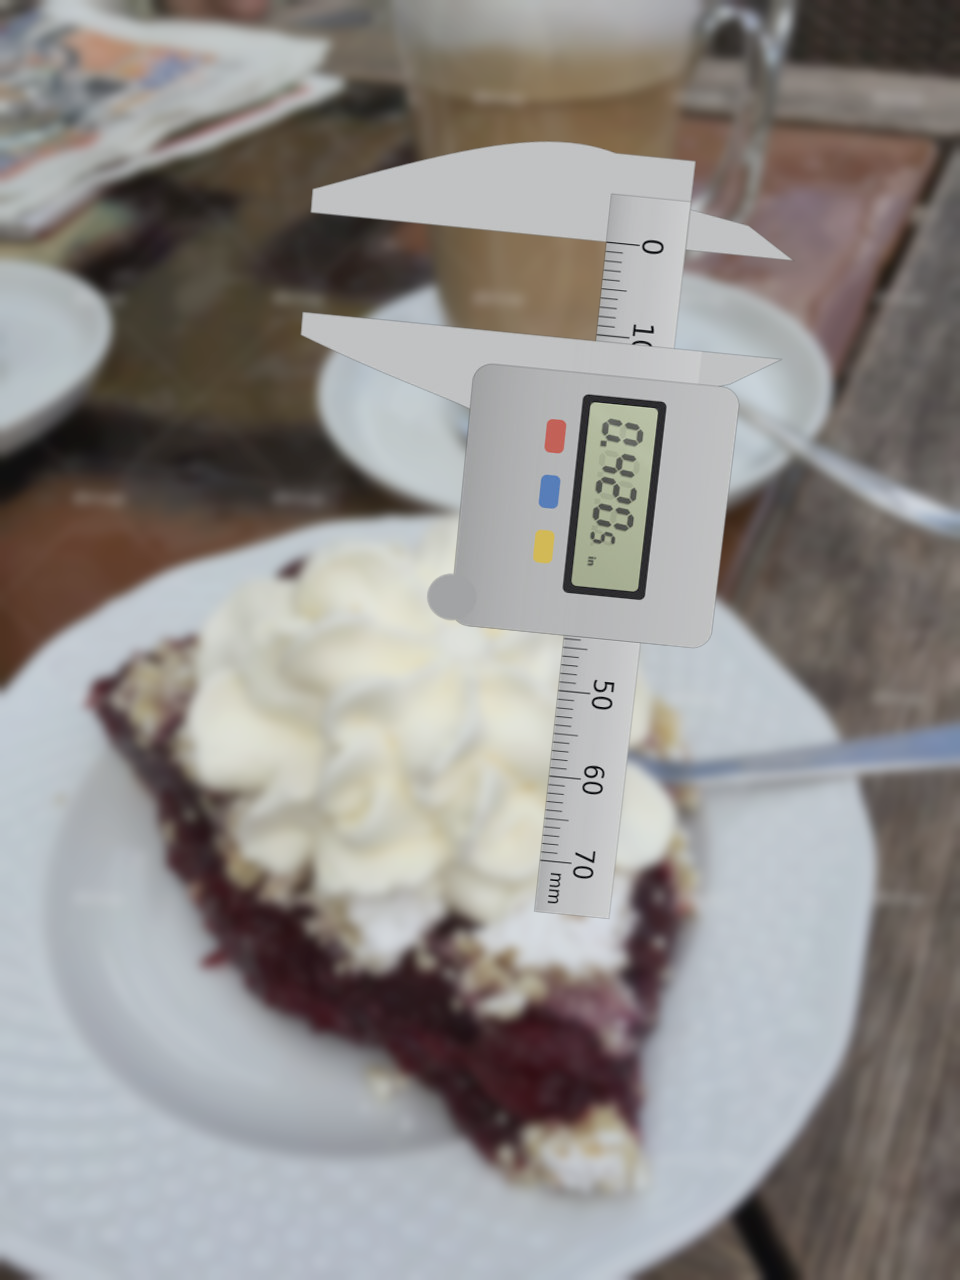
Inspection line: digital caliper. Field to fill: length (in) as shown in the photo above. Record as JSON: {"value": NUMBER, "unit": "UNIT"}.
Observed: {"value": 0.4205, "unit": "in"}
